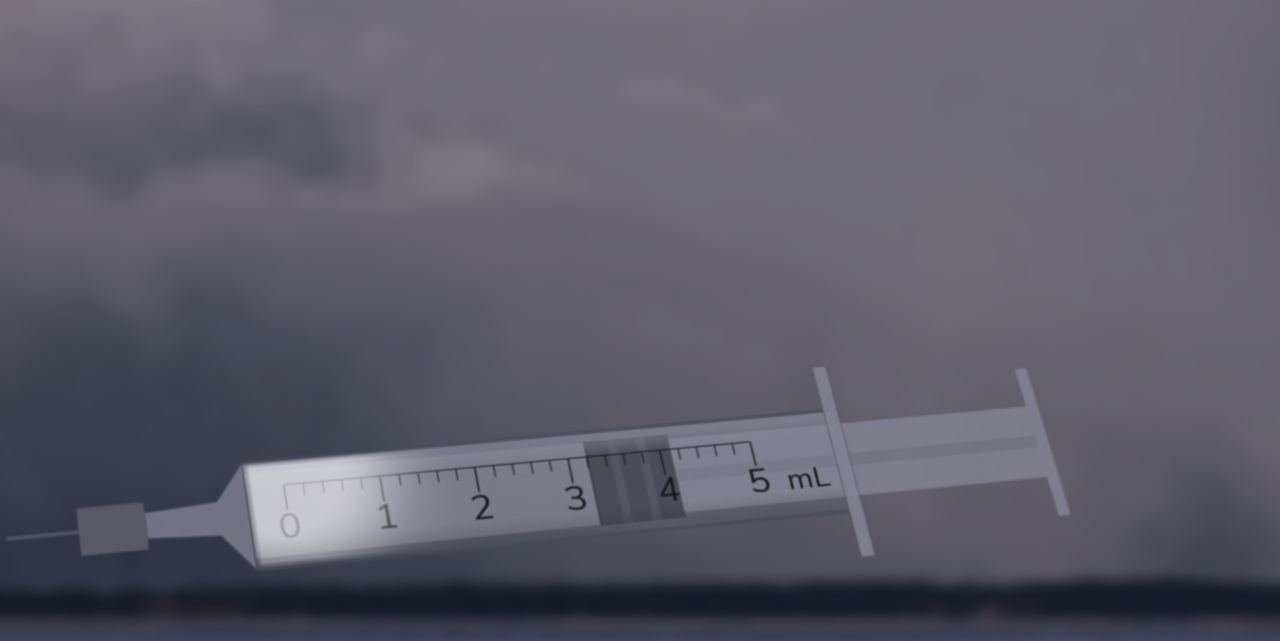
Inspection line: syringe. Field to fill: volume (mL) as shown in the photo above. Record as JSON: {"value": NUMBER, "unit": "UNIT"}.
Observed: {"value": 3.2, "unit": "mL"}
